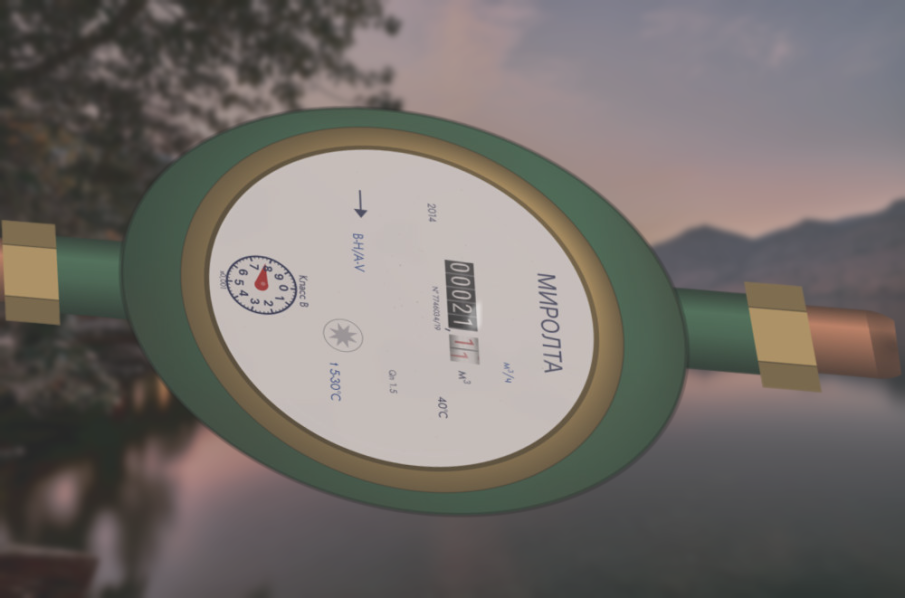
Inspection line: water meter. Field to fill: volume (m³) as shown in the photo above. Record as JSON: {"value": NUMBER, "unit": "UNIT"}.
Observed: {"value": 21.107, "unit": "m³"}
